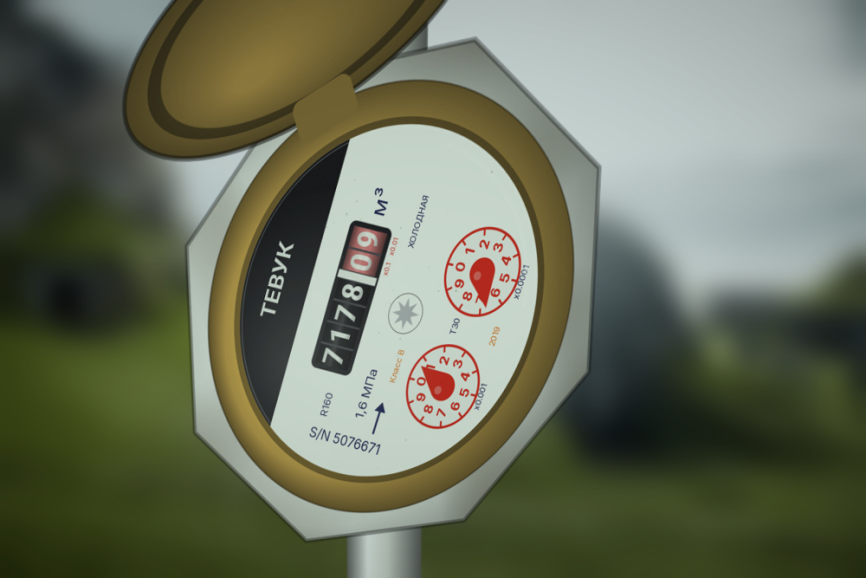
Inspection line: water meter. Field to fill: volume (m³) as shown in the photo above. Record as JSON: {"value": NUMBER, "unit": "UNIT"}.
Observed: {"value": 7178.0906, "unit": "m³"}
